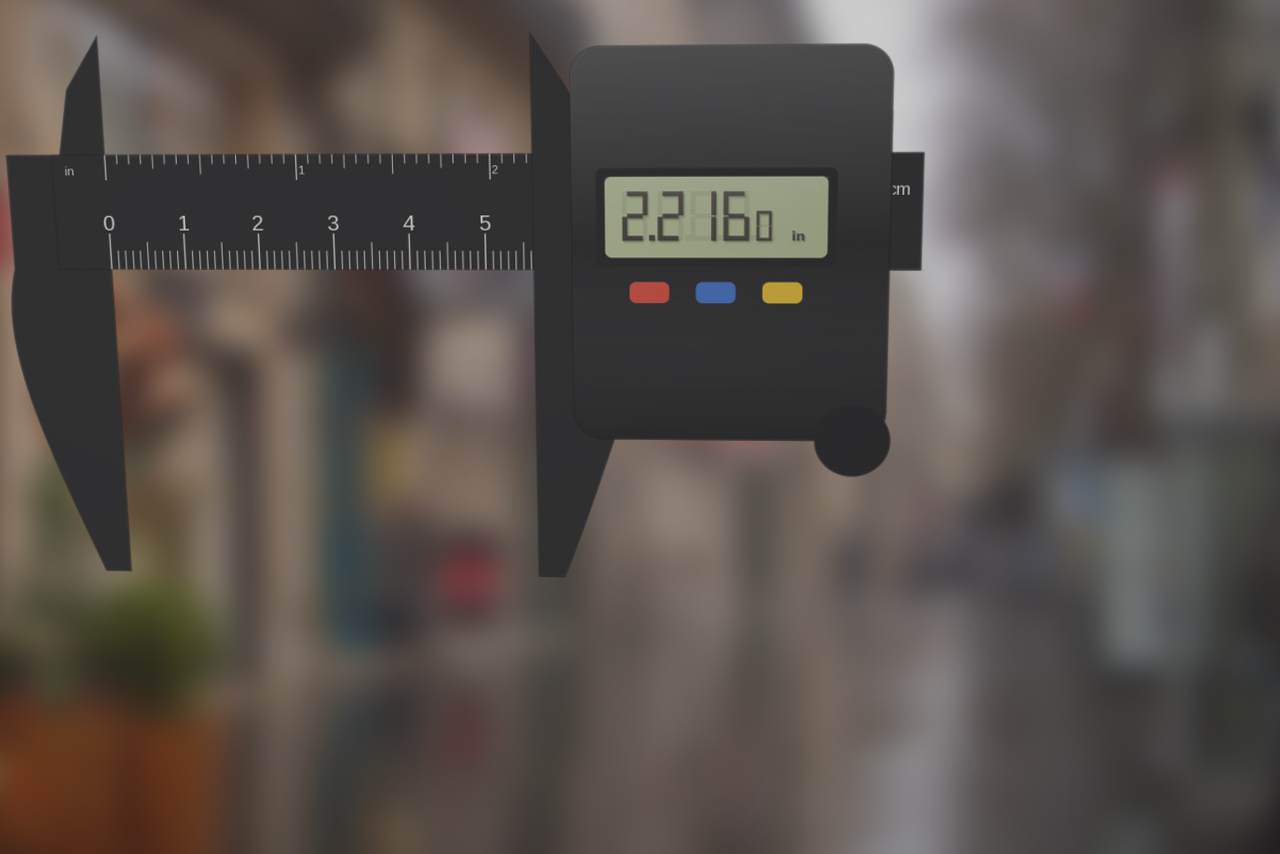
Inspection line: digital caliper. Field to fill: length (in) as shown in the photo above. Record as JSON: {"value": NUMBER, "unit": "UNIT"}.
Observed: {"value": 2.2160, "unit": "in"}
